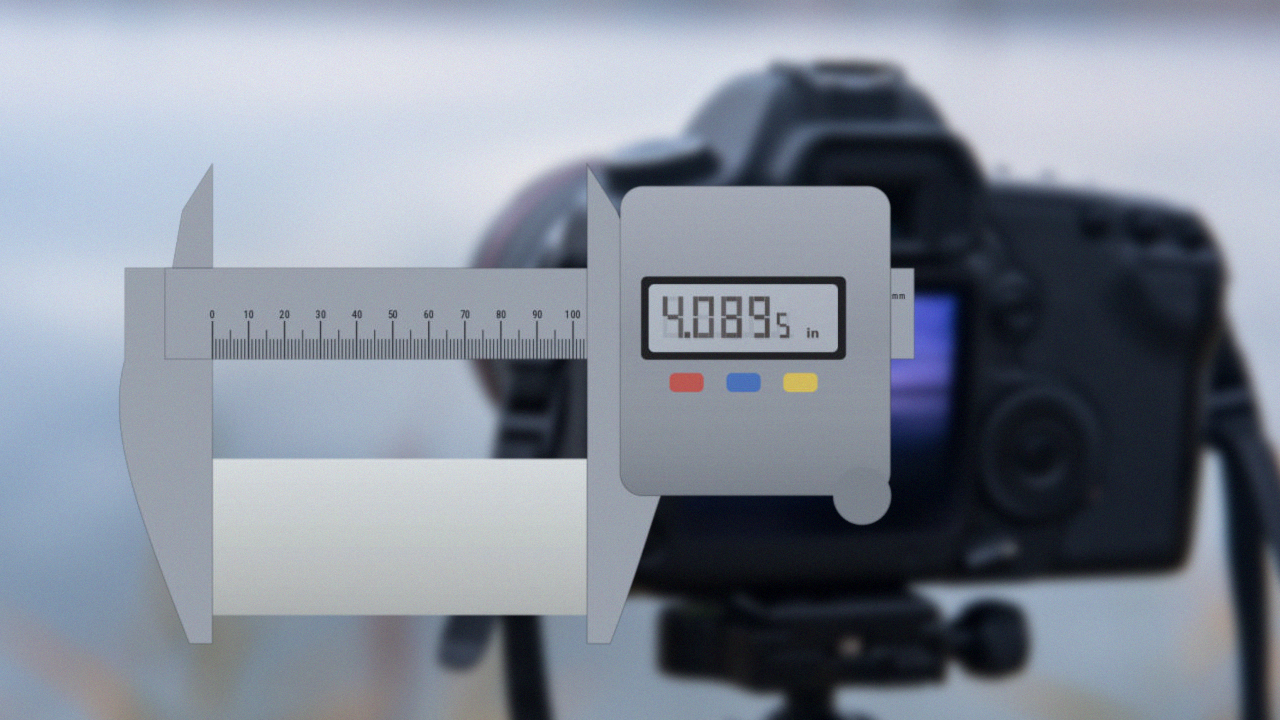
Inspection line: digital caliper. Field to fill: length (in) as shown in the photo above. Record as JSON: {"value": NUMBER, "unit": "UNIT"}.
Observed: {"value": 4.0895, "unit": "in"}
